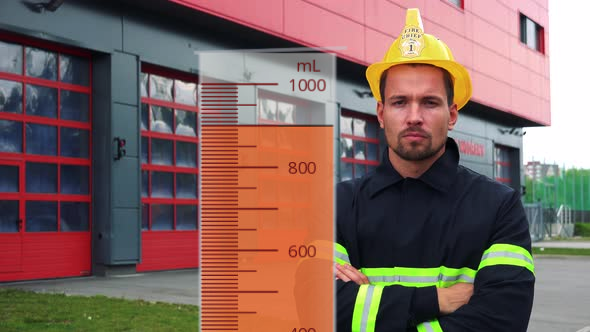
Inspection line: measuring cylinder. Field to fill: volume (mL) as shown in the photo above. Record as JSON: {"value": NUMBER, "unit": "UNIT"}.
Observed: {"value": 900, "unit": "mL"}
